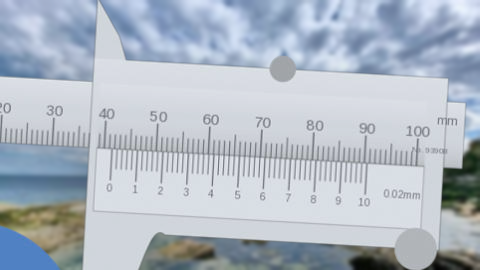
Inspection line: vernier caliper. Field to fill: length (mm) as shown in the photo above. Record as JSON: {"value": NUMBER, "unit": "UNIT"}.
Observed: {"value": 41.5, "unit": "mm"}
